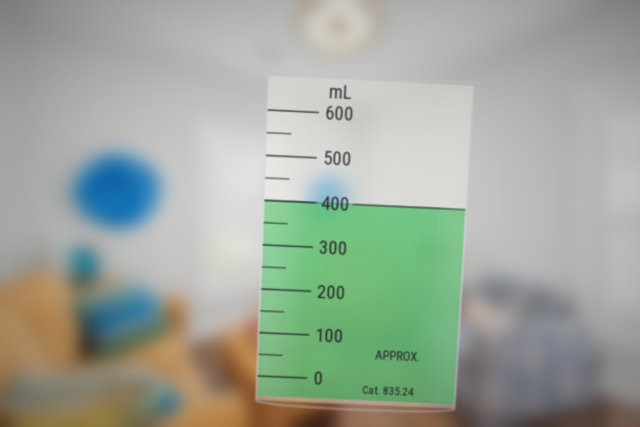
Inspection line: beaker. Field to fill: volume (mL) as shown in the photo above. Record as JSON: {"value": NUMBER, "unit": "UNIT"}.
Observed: {"value": 400, "unit": "mL"}
